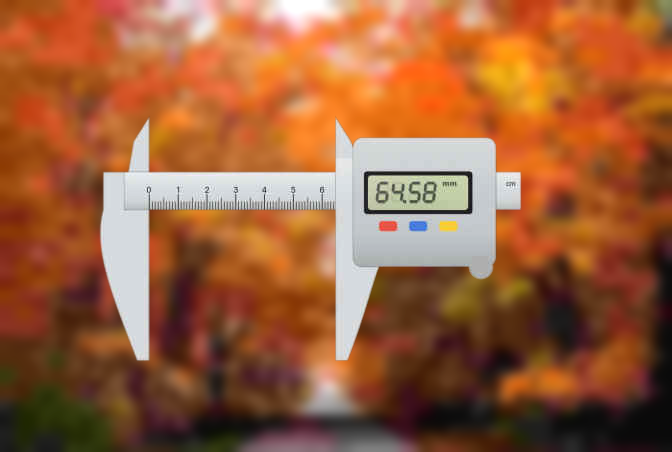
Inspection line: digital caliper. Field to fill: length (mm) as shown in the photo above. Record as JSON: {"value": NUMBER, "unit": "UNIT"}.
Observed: {"value": 64.58, "unit": "mm"}
